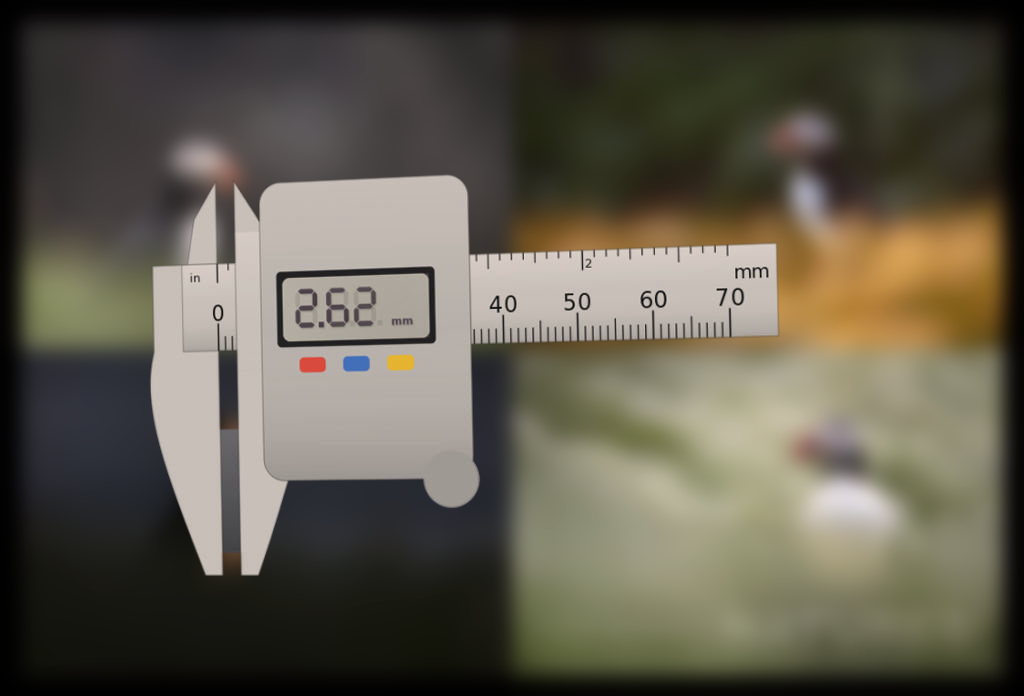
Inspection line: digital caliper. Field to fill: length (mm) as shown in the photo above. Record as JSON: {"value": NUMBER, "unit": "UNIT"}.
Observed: {"value": 2.62, "unit": "mm"}
